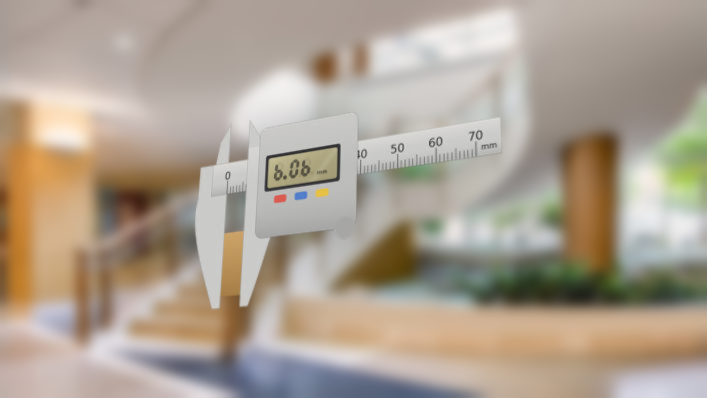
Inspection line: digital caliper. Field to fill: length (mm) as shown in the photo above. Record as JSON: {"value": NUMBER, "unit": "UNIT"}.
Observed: {"value": 6.06, "unit": "mm"}
